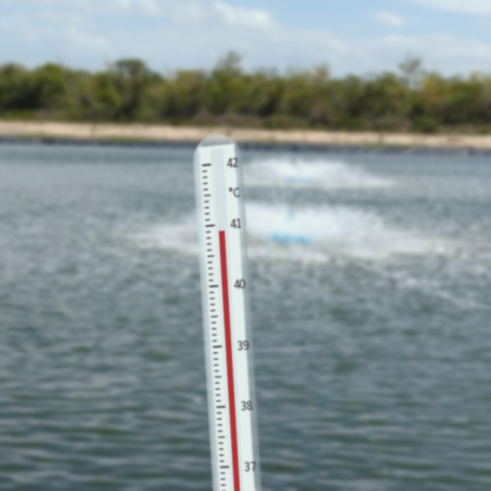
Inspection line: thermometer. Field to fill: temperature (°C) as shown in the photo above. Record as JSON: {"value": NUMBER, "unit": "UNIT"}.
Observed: {"value": 40.9, "unit": "°C"}
